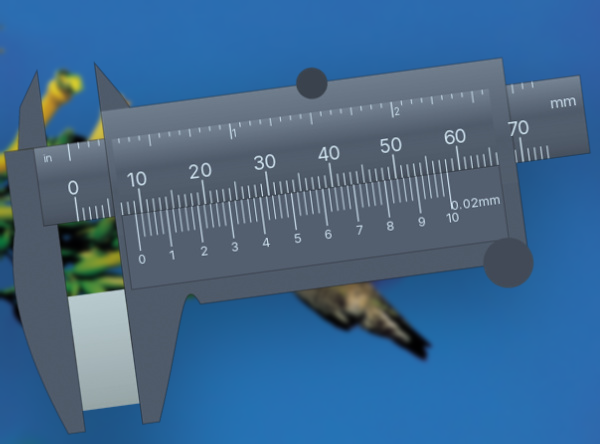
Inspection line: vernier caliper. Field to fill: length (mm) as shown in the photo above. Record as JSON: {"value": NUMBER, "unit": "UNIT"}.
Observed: {"value": 9.0, "unit": "mm"}
